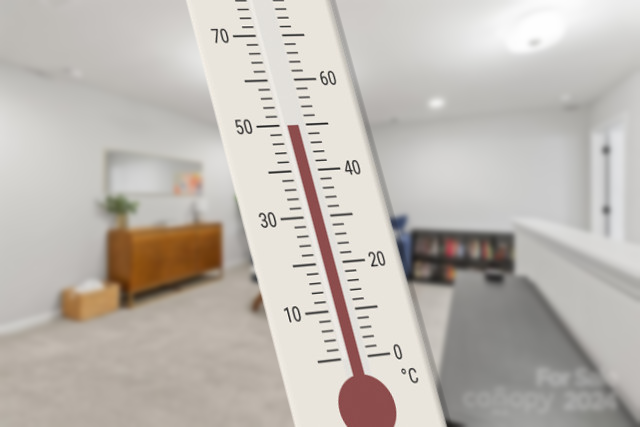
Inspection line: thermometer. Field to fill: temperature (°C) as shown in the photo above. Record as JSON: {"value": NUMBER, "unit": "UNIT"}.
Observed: {"value": 50, "unit": "°C"}
